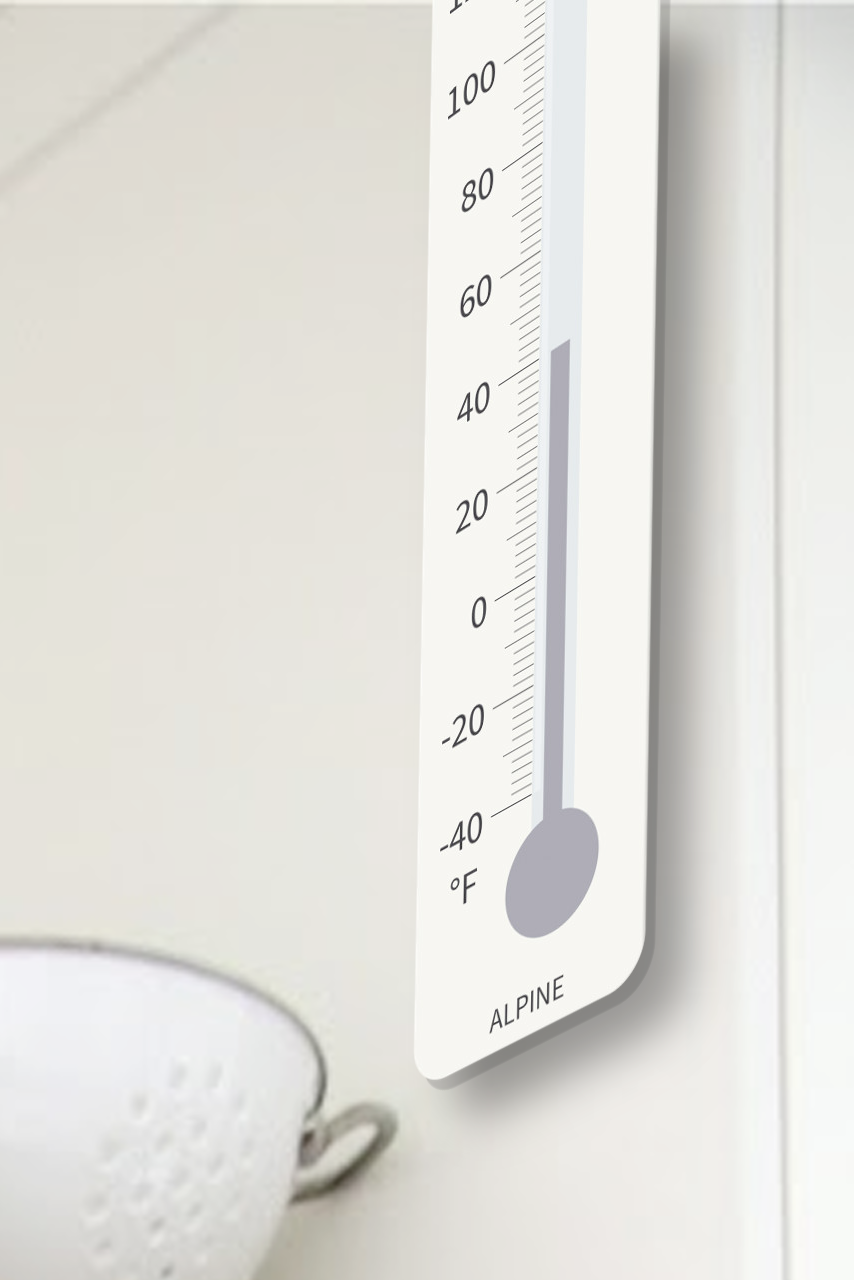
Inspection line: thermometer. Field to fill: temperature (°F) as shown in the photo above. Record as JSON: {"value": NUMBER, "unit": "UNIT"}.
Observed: {"value": 40, "unit": "°F"}
